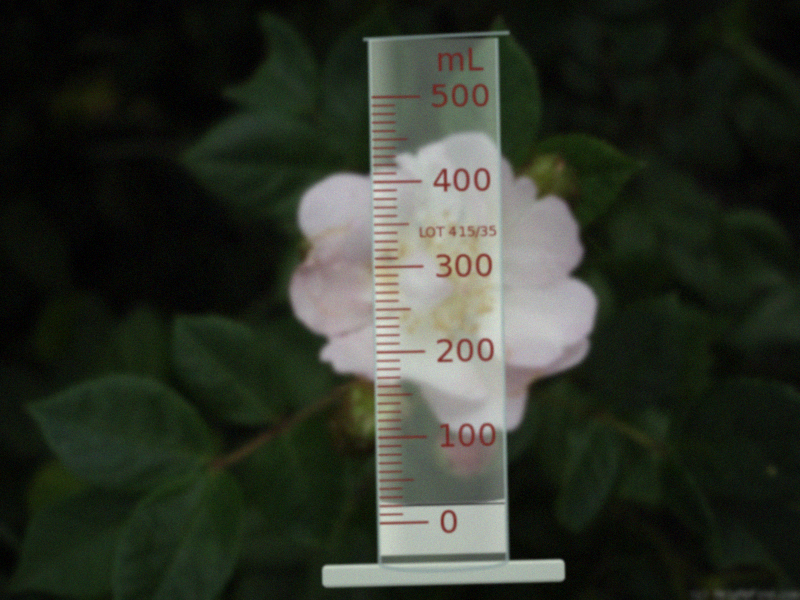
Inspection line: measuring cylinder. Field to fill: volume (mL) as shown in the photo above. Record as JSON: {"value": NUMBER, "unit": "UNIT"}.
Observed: {"value": 20, "unit": "mL"}
